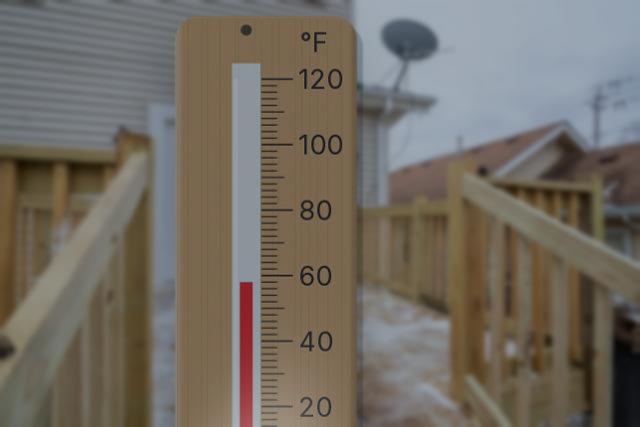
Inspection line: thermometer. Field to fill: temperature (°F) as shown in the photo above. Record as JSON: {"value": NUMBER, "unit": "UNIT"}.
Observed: {"value": 58, "unit": "°F"}
